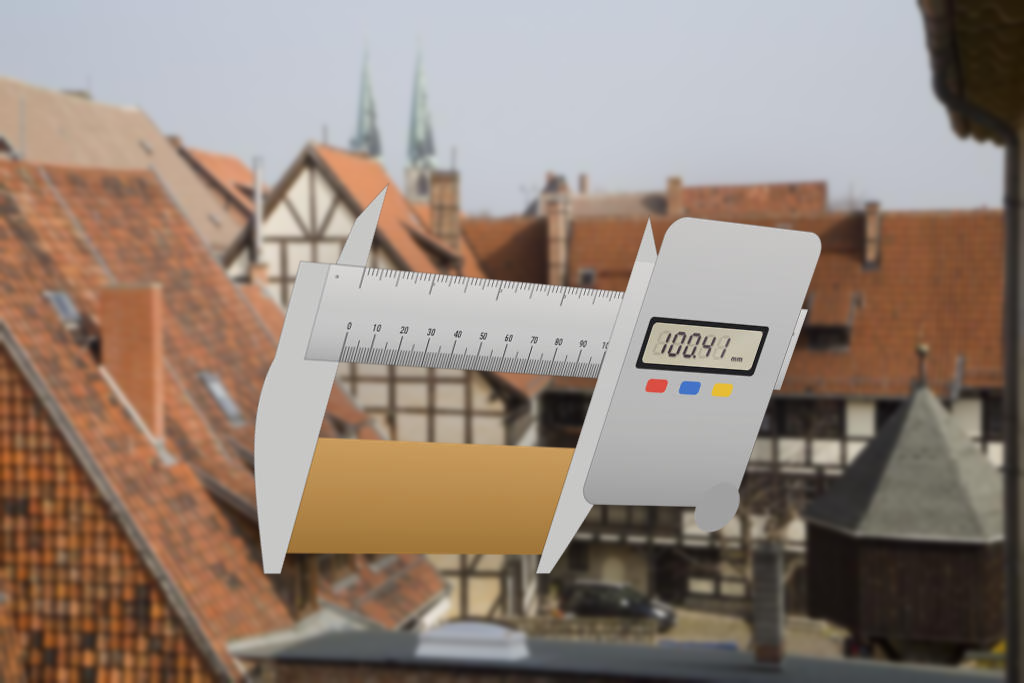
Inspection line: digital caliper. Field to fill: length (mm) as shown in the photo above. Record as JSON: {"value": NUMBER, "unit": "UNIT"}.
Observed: {"value": 100.41, "unit": "mm"}
